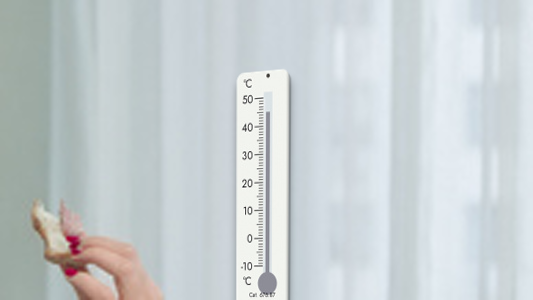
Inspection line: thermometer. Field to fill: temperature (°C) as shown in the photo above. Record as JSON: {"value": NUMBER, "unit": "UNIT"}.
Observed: {"value": 45, "unit": "°C"}
